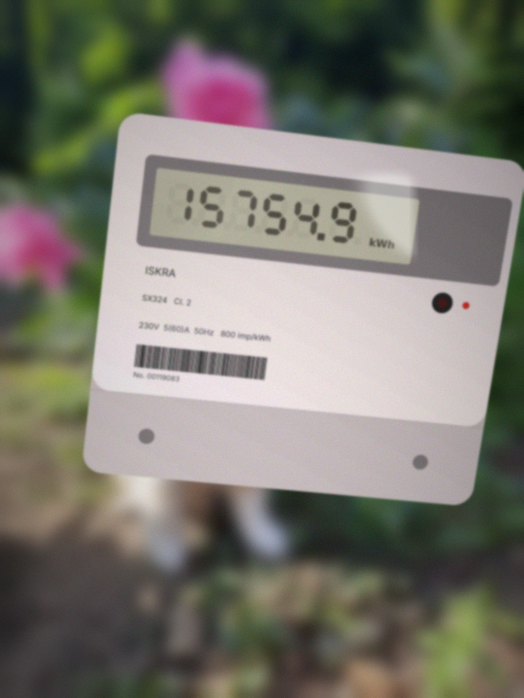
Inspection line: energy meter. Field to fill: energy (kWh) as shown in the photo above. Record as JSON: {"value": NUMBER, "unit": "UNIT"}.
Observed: {"value": 15754.9, "unit": "kWh"}
